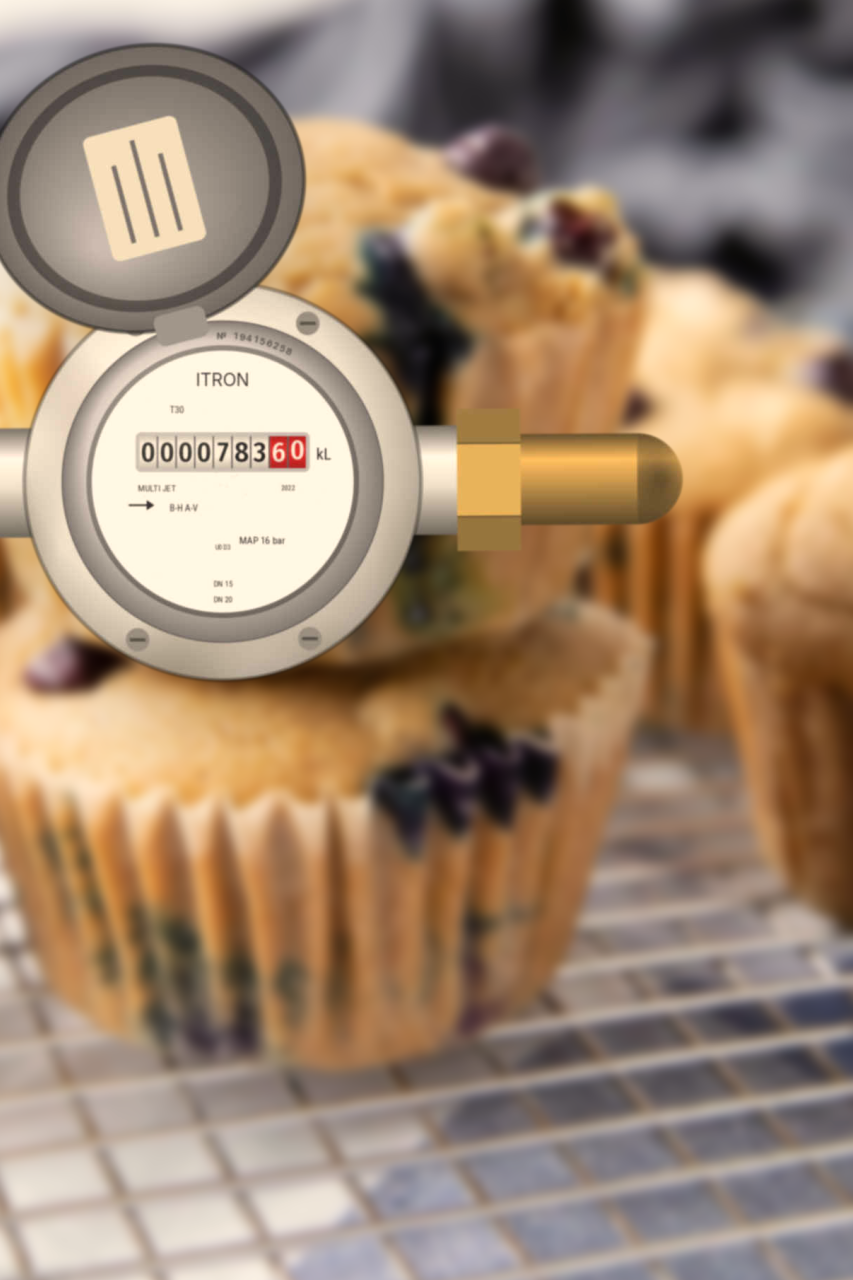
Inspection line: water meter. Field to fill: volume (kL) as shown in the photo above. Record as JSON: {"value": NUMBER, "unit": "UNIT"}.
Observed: {"value": 783.60, "unit": "kL"}
